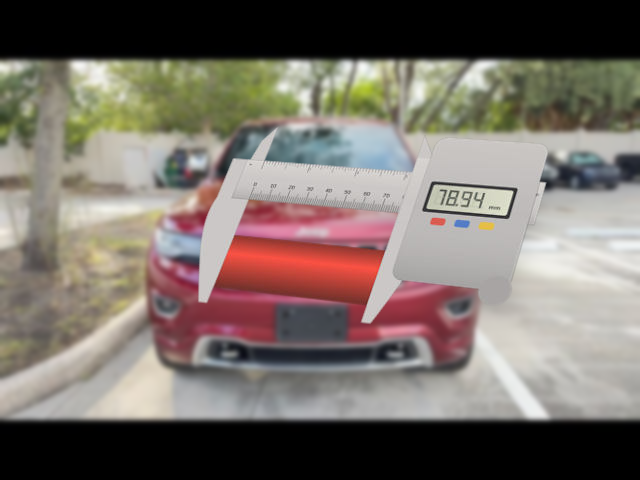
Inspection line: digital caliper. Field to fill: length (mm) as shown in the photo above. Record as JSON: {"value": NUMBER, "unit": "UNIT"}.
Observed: {"value": 78.94, "unit": "mm"}
